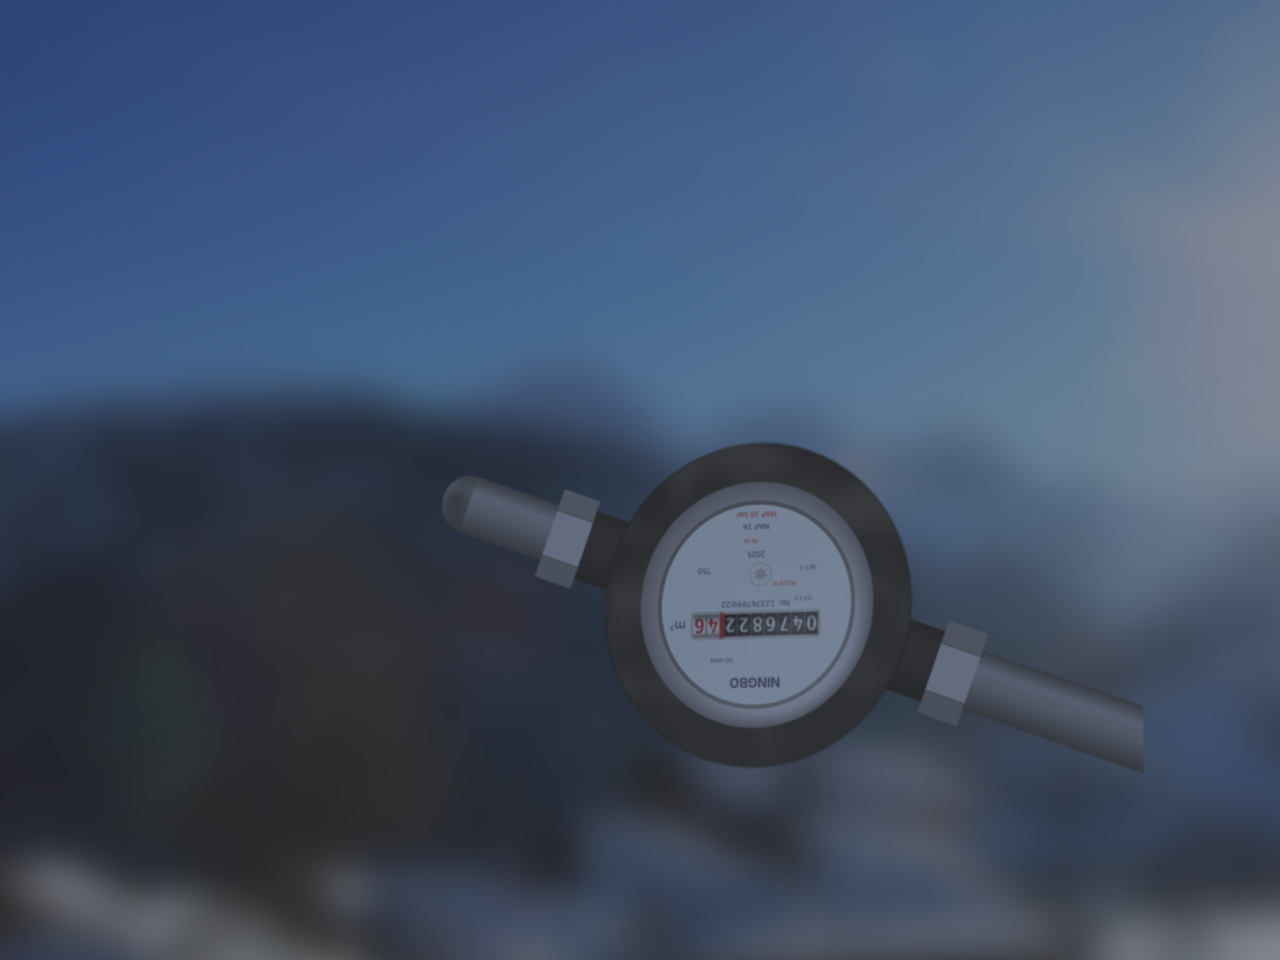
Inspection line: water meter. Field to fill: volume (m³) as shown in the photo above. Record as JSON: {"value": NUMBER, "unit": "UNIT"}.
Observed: {"value": 476822.46, "unit": "m³"}
